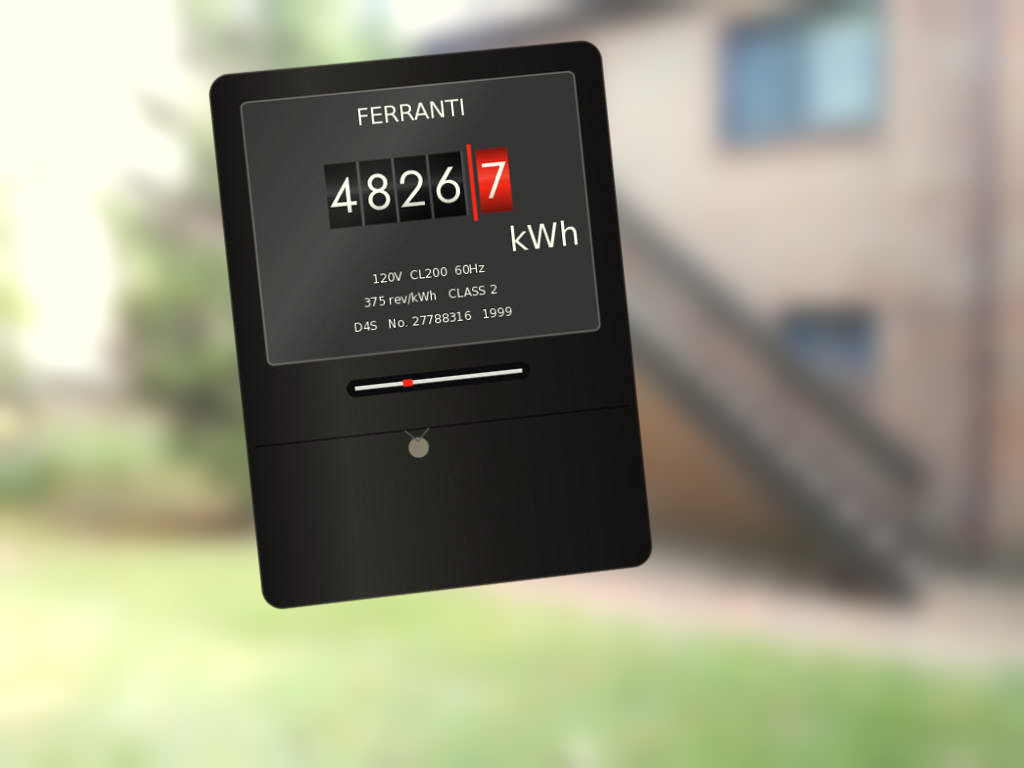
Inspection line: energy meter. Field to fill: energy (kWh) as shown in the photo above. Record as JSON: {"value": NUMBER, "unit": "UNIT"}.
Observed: {"value": 4826.7, "unit": "kWh"}
